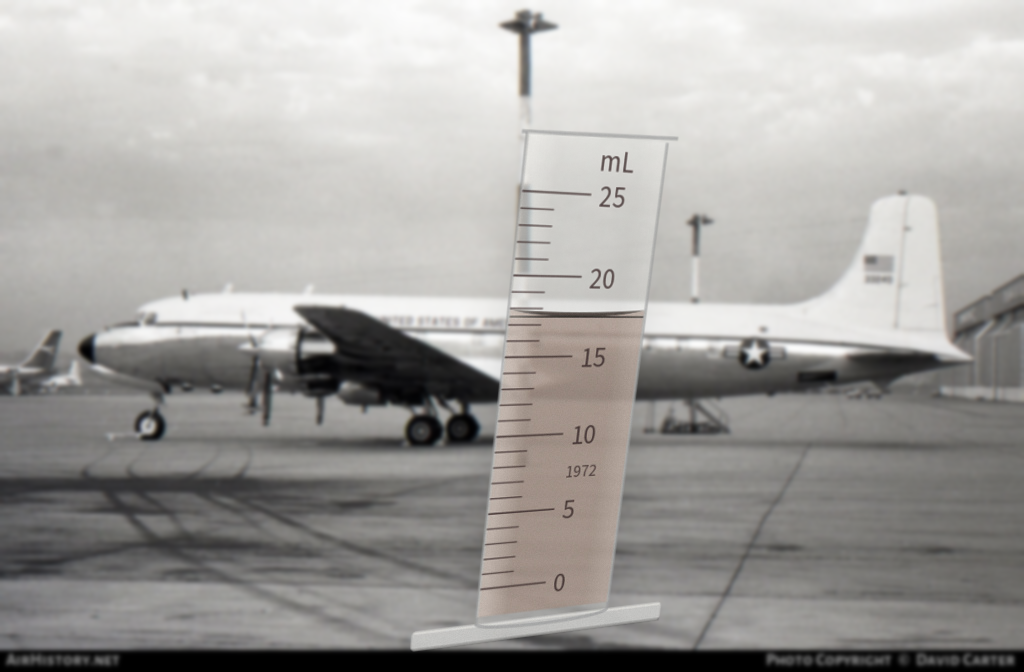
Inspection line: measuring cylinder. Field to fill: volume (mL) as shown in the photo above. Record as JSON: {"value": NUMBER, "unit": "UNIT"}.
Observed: {"value": 17.5, "unit": "mL"}
